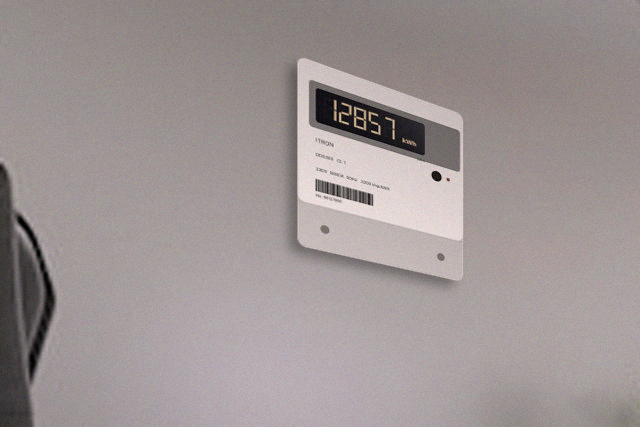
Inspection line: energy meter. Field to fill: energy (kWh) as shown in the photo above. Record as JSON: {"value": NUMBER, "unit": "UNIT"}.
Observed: {"value": 12857, "unit": "kWh"}
